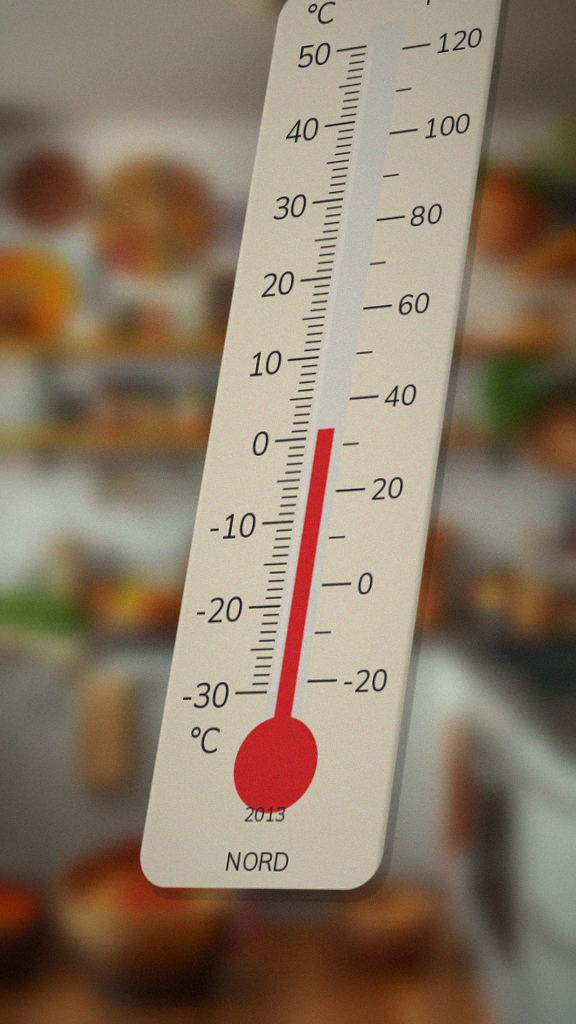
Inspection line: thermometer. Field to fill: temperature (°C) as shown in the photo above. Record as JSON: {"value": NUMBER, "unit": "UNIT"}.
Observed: {"value": 1, "unit": "°C"}
